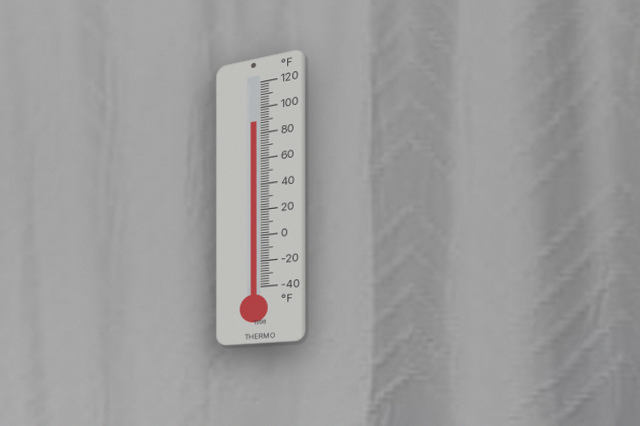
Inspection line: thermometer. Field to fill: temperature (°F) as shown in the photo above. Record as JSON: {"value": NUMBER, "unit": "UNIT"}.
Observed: {"value": 90, "unit": "°F"}
